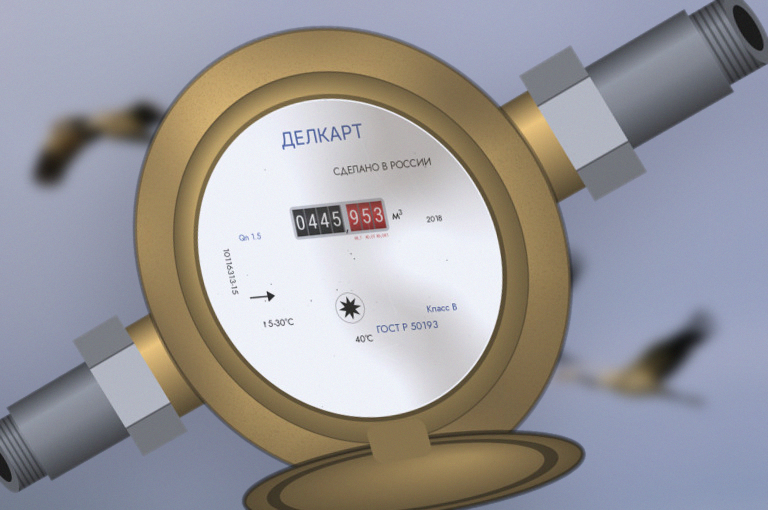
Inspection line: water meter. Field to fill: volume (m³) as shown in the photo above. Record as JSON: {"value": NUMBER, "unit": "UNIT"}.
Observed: {"value": 445.953, "unit": "m³"}
